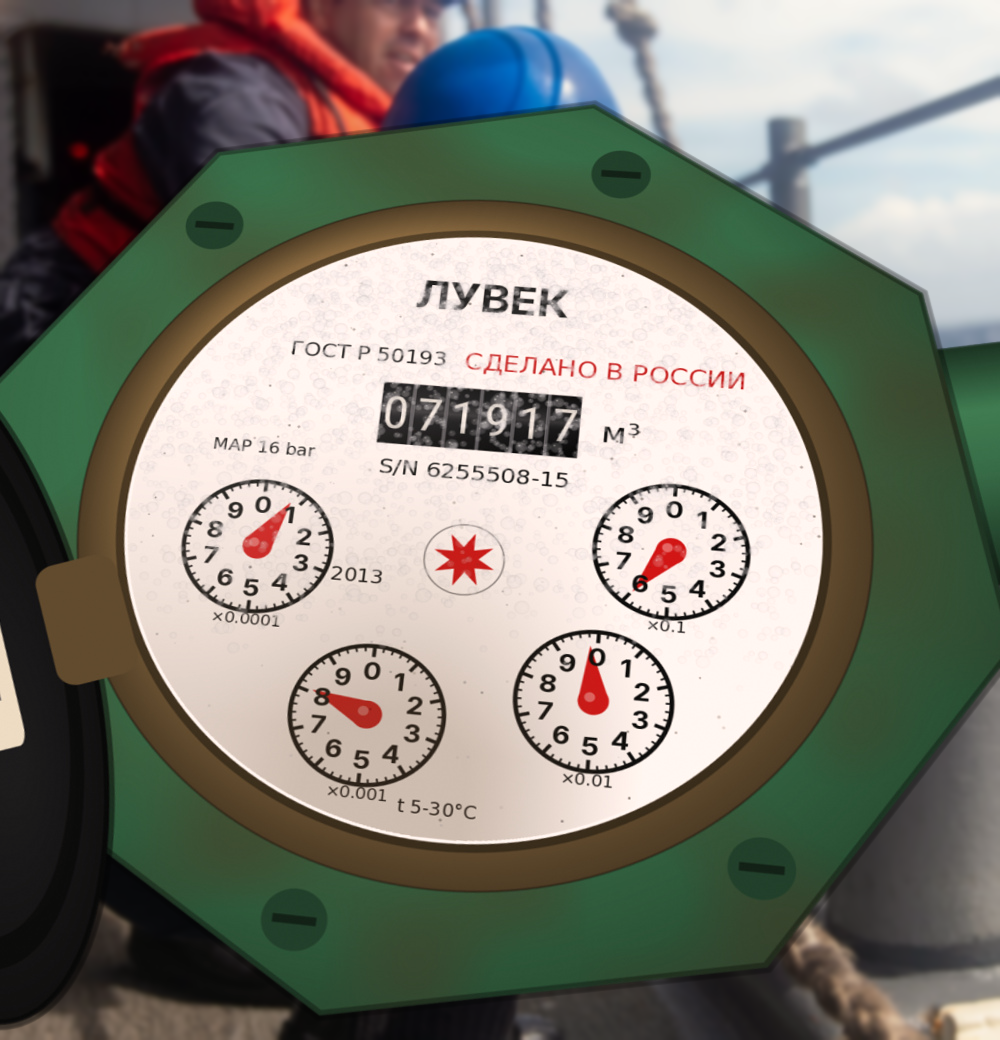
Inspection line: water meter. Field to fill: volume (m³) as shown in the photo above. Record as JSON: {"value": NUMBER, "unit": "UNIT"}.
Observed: {"value": 71917.5980, "unit": "m³"}
